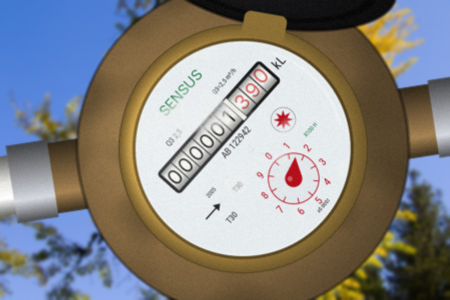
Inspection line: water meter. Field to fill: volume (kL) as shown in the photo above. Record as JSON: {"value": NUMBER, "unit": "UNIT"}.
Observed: {"value": 1.3901, "unit": "kL"}
